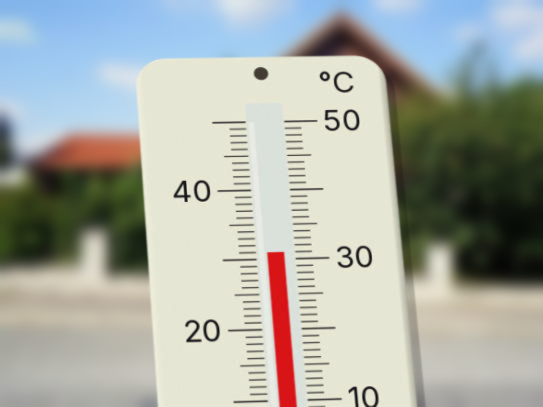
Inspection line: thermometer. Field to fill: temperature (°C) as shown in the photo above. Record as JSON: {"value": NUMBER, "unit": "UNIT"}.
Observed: {"value": 31, "unit": "°C"}
